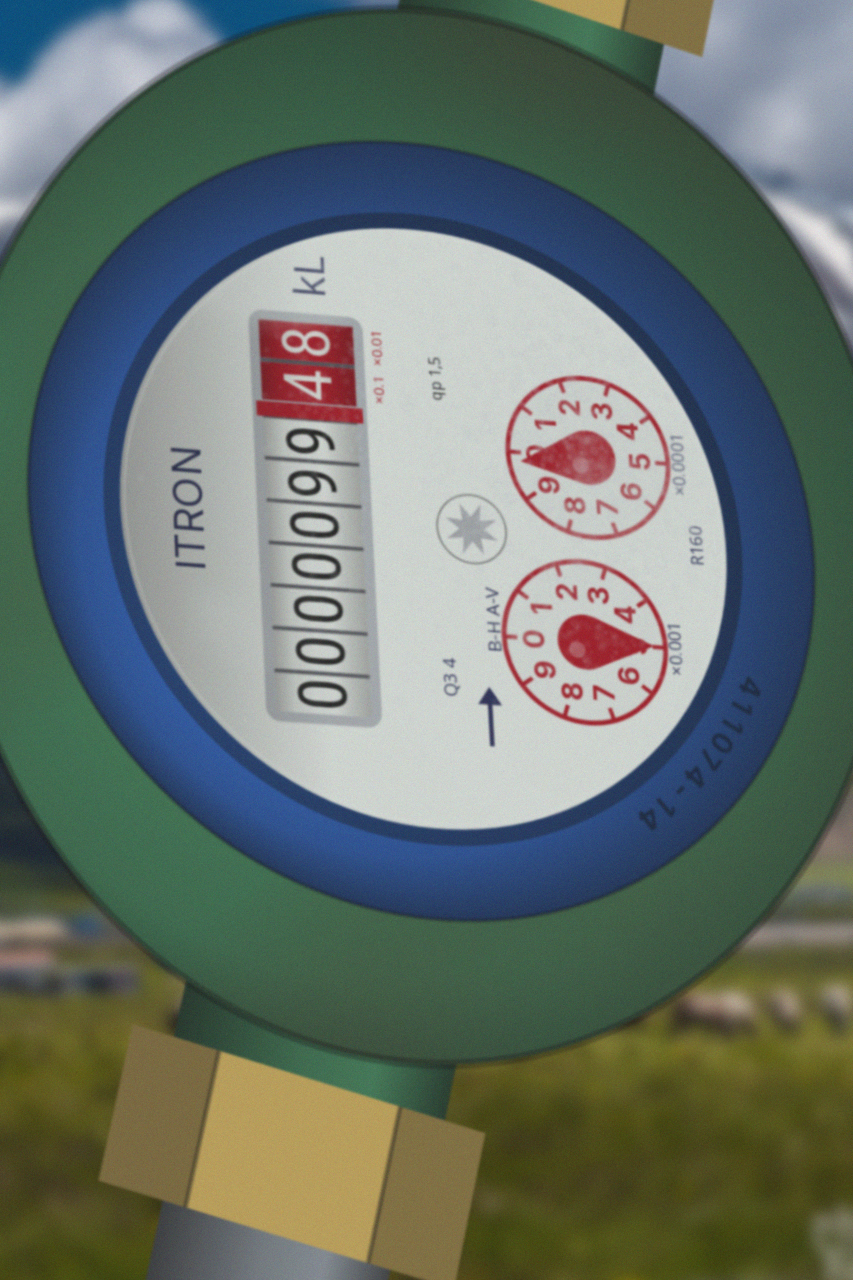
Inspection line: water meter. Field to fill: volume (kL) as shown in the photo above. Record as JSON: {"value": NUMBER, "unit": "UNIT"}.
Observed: {"value": 99.4849, "unit": "kL"}
